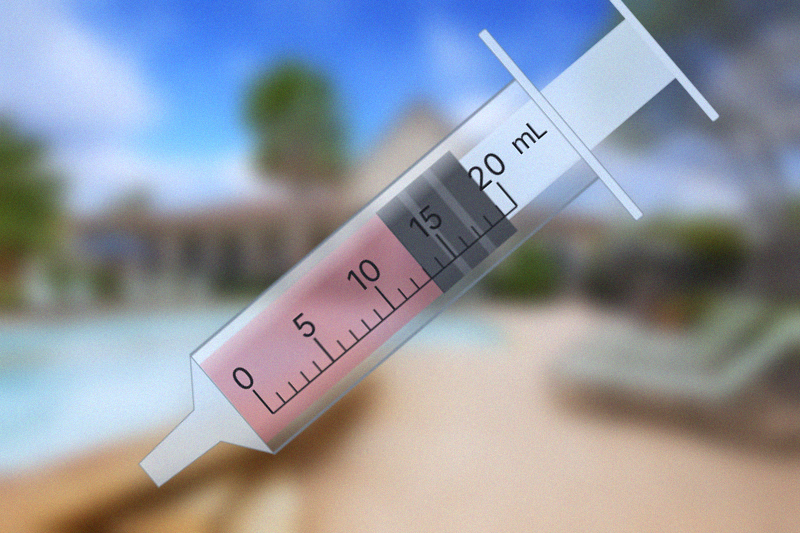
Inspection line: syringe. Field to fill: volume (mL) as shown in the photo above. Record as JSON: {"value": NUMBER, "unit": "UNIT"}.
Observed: {"value": 13, "unit": "mL"}
